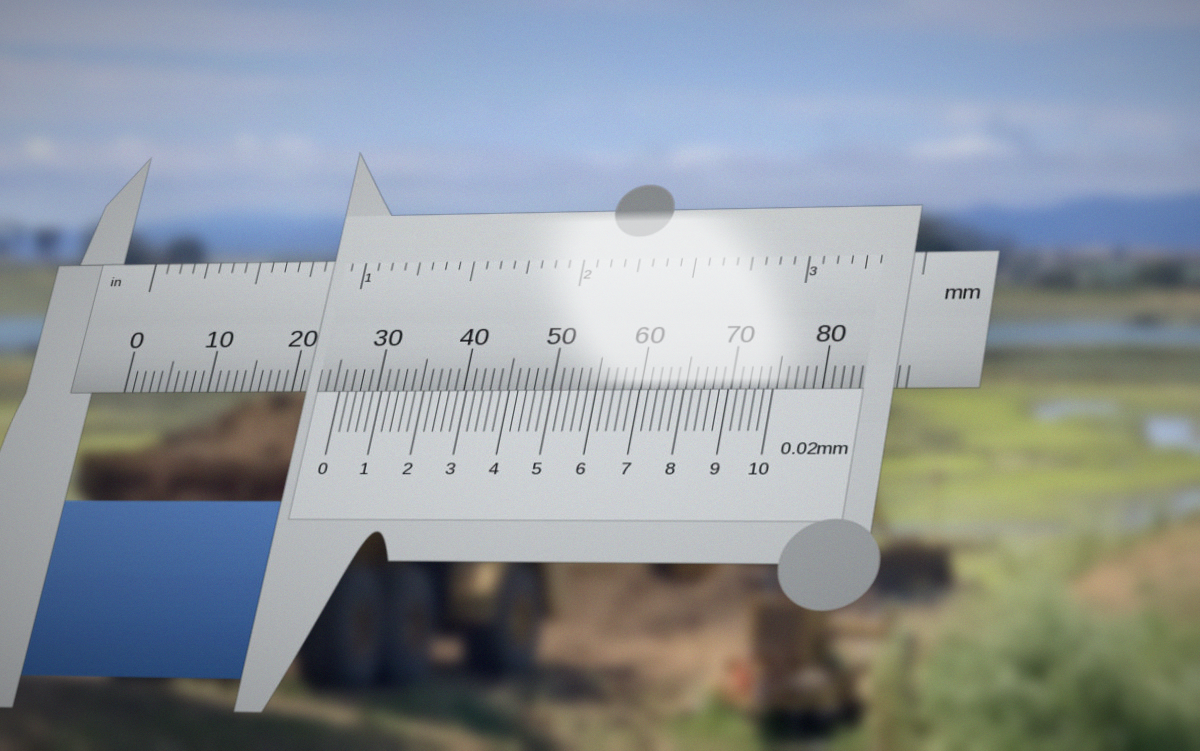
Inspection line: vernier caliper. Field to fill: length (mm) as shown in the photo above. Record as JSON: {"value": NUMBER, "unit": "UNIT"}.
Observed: {"value": 25.6, "unit": "mm"}
